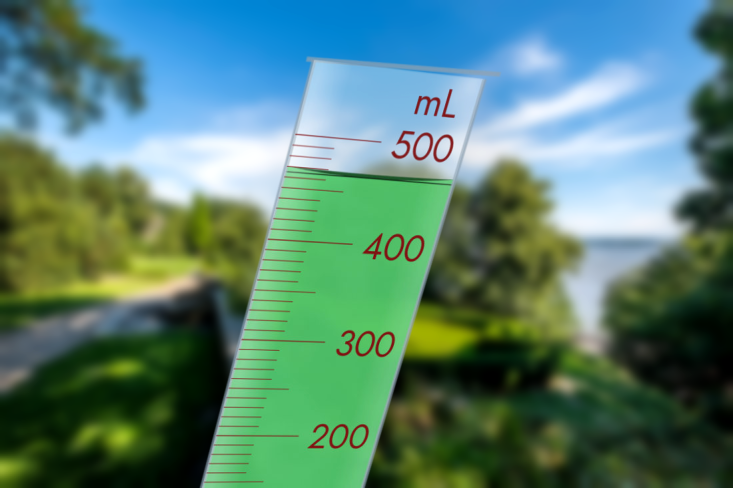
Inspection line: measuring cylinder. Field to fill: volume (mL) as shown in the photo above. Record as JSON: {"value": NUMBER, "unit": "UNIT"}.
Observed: {"value": 465, "unit": "mL"}
